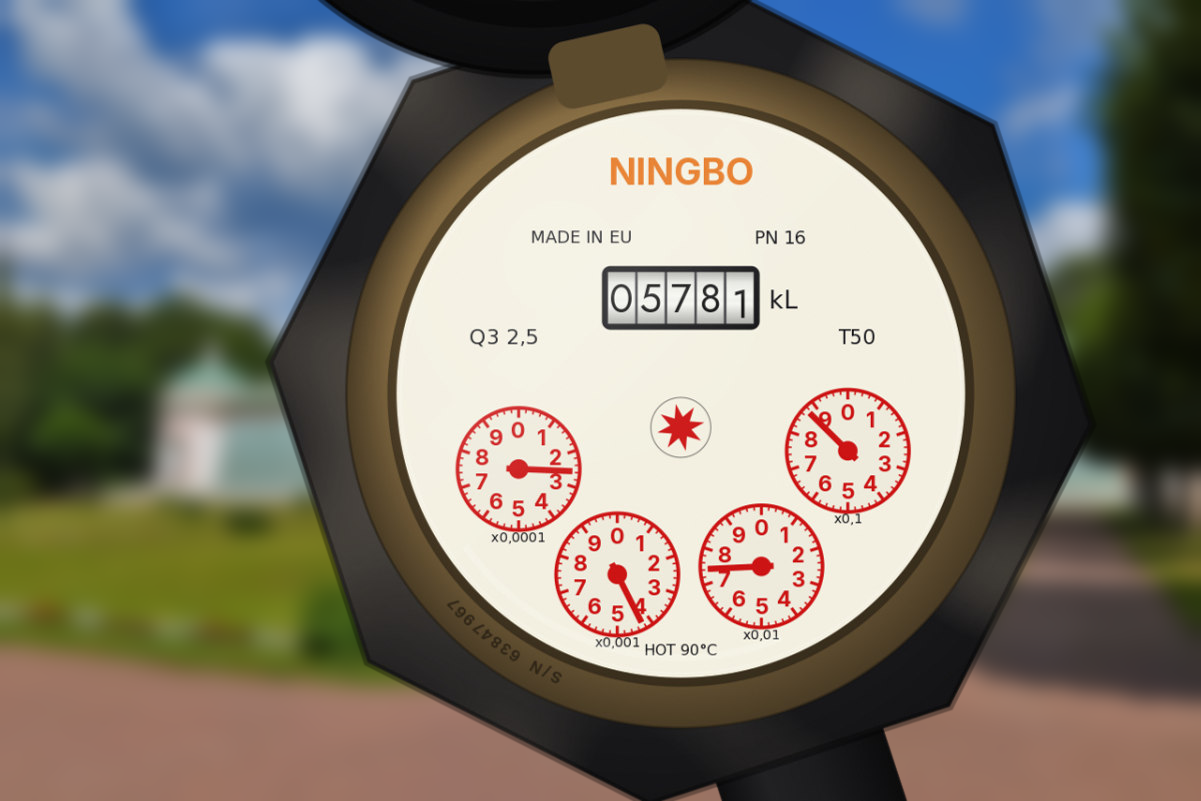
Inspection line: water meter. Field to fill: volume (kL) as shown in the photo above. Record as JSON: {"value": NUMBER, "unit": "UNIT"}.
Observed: {"value": 5780.8742, "unit": "kL"}
